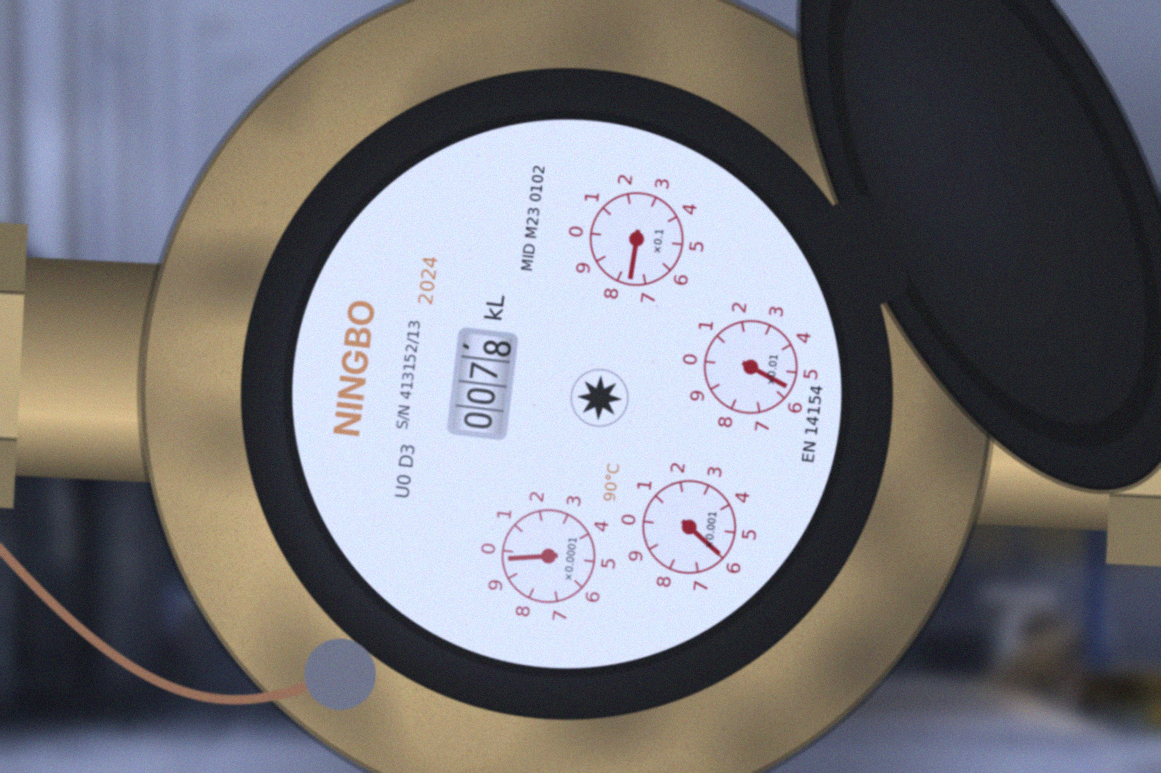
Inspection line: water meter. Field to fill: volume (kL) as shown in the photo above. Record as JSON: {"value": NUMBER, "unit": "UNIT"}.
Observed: {"value": 77.7559, "unit": "kL"}
